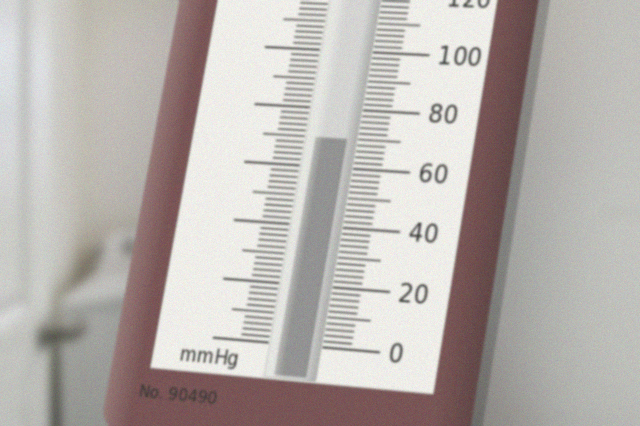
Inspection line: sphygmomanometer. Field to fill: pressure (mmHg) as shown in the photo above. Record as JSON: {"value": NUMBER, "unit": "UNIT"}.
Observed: {"value": 70, "unit": "mmHg"}
